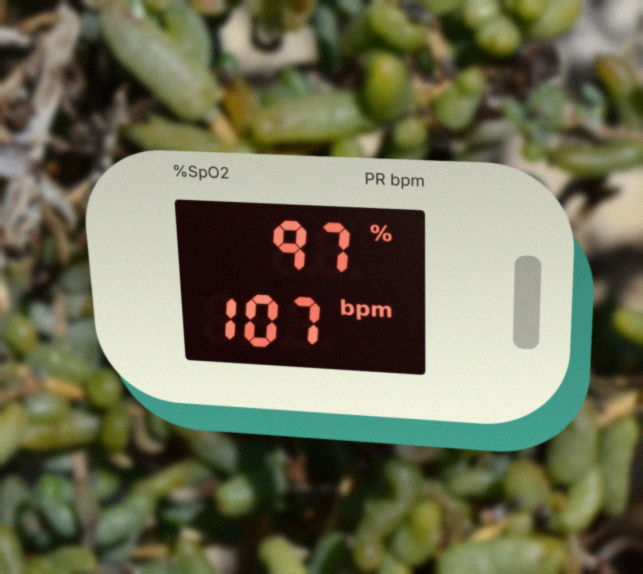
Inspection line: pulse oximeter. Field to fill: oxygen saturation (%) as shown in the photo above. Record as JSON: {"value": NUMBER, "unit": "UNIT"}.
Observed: {"value": 97, "unit": "%"}
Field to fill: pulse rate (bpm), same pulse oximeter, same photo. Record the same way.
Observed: {"value": 107, "unit": "bpm"}
